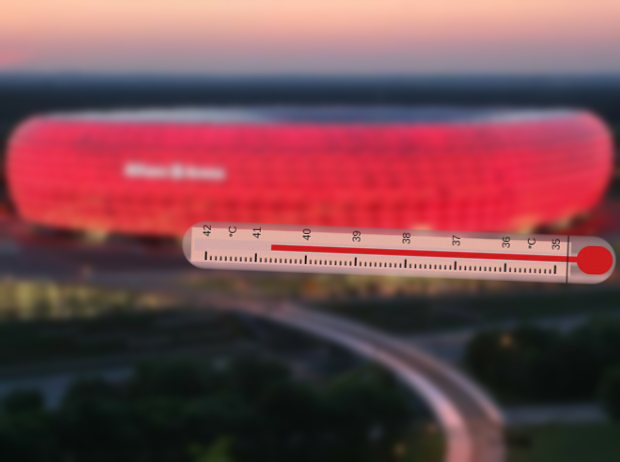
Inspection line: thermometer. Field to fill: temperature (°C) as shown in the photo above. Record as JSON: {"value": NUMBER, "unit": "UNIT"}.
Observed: {"value": 40.7, "unit": "°C"}
